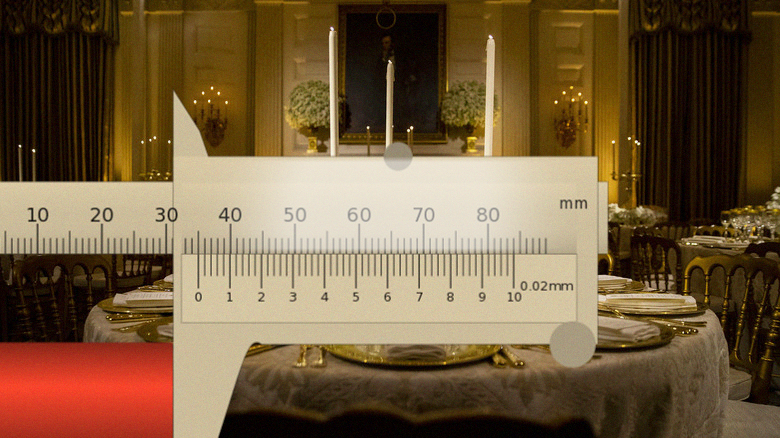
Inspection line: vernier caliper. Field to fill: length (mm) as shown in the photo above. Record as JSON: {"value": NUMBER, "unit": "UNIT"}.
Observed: {"value": 35.0, "unit": "mm"}
